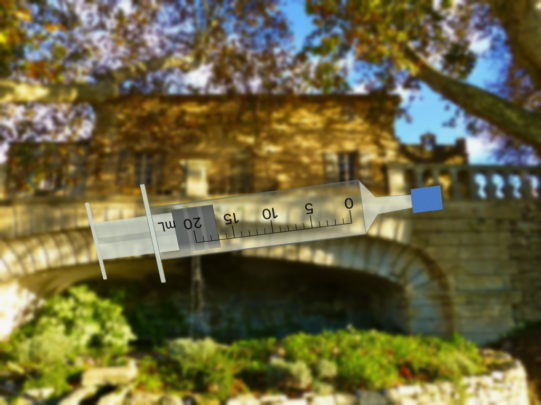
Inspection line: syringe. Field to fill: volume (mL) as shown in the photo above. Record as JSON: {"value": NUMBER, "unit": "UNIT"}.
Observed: {"value": 17, "unit": "mL"}
